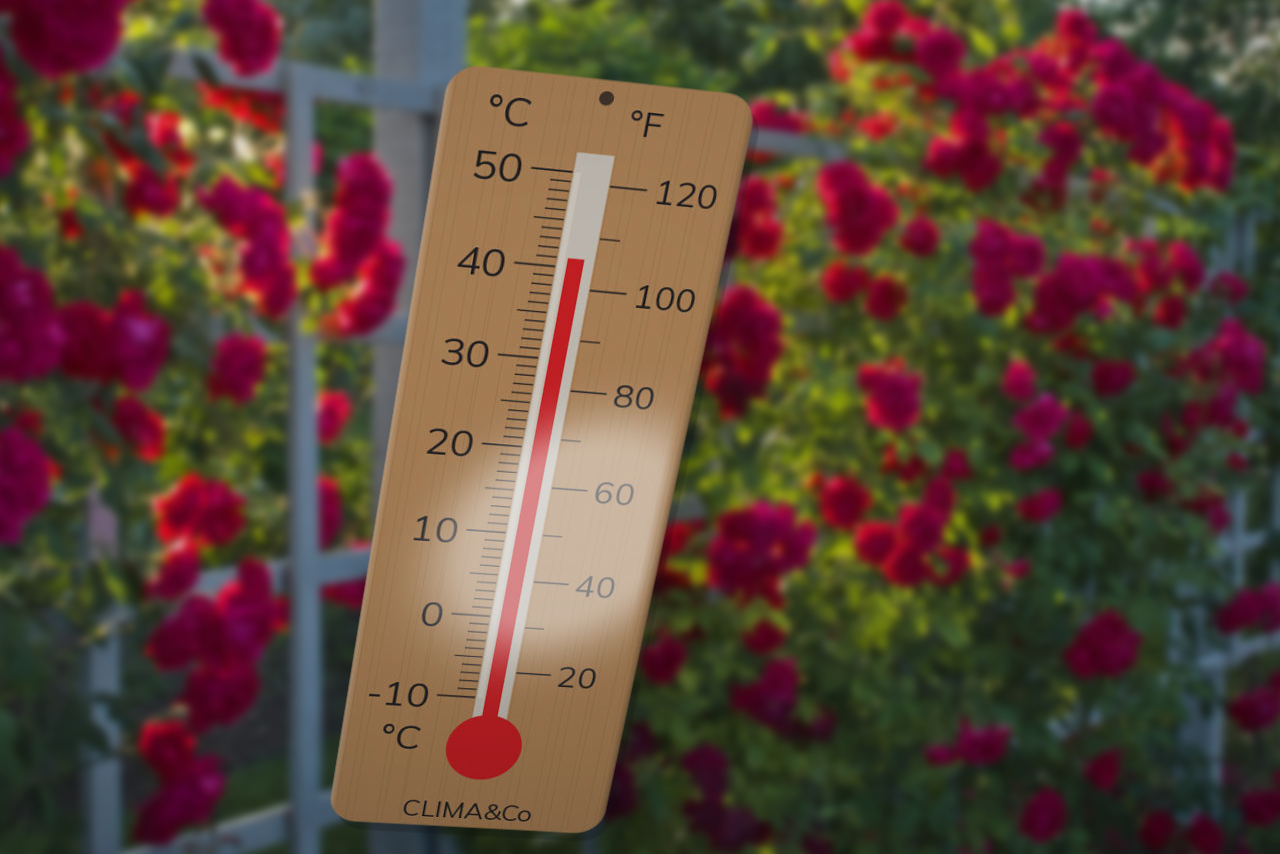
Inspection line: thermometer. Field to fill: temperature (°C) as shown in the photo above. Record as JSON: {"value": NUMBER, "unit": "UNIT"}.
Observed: {"value": 41, "unit": "°C"}
